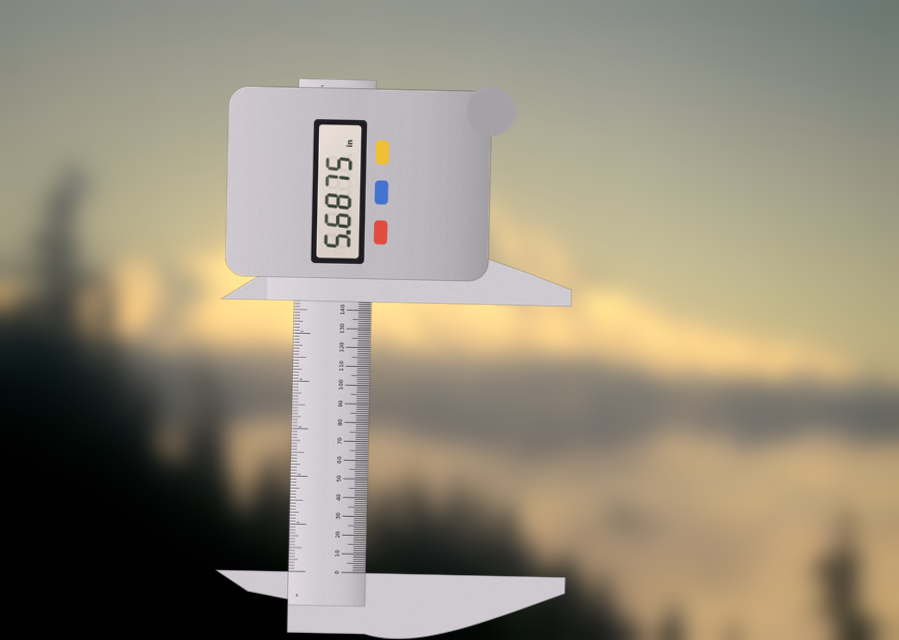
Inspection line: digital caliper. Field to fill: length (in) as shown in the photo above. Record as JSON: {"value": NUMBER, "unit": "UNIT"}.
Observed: {"value": 5.6875, "unit": "in"}
